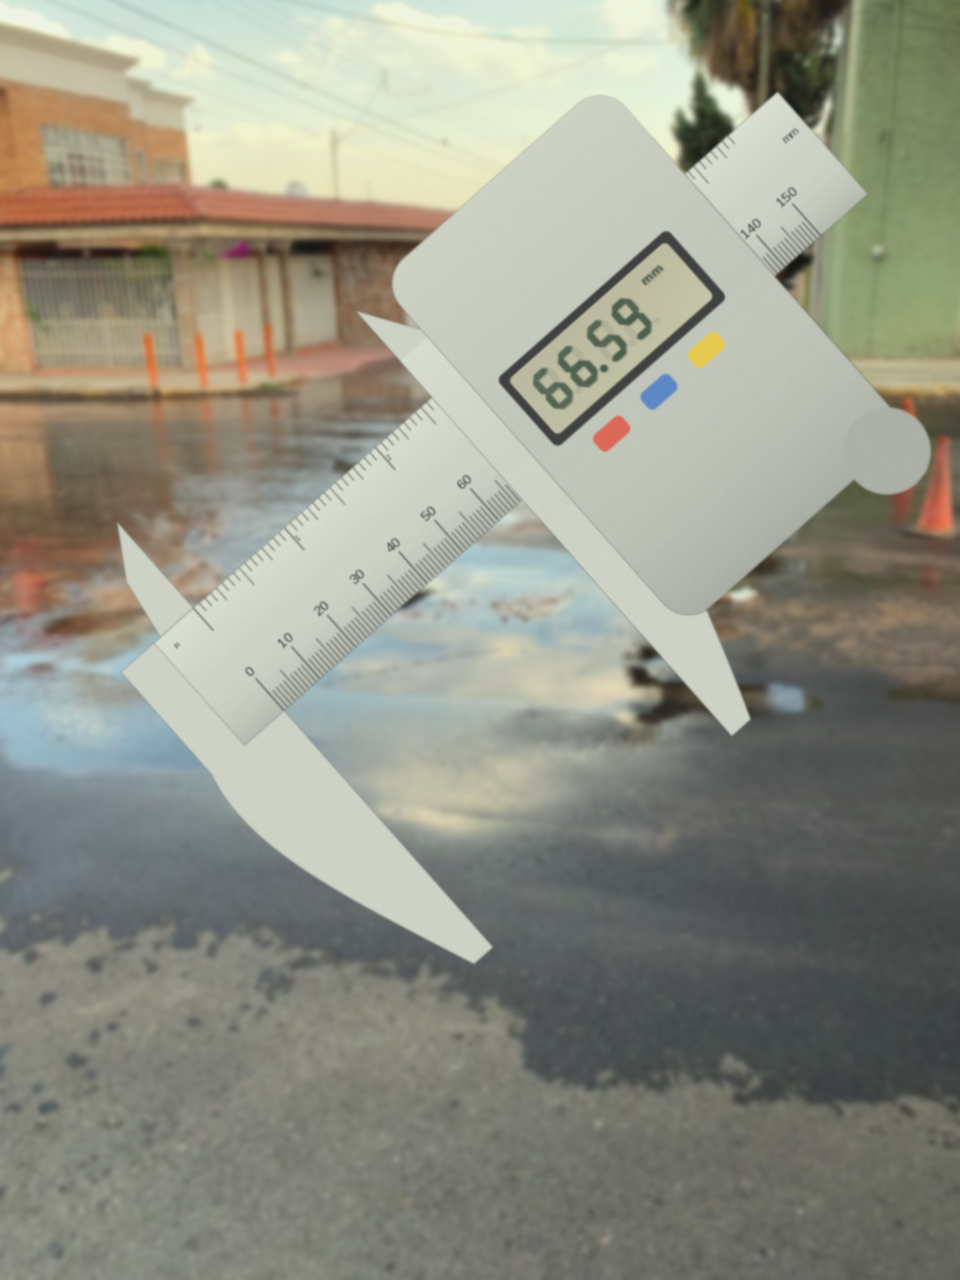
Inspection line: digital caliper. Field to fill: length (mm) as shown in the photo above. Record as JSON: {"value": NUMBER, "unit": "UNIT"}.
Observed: {"value": 66.59, "unit": "mm"}
